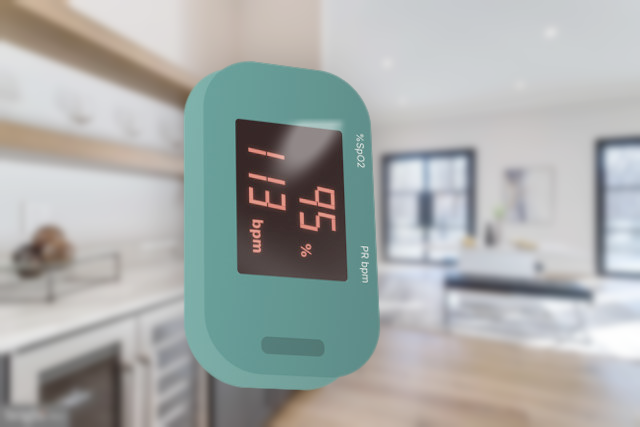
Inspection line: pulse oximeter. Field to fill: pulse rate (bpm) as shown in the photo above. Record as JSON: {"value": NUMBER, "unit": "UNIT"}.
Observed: {"value": 113, "unit": "bpm"}
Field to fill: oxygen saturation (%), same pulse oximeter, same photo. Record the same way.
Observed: {"value": 95, "unit": "%"}
